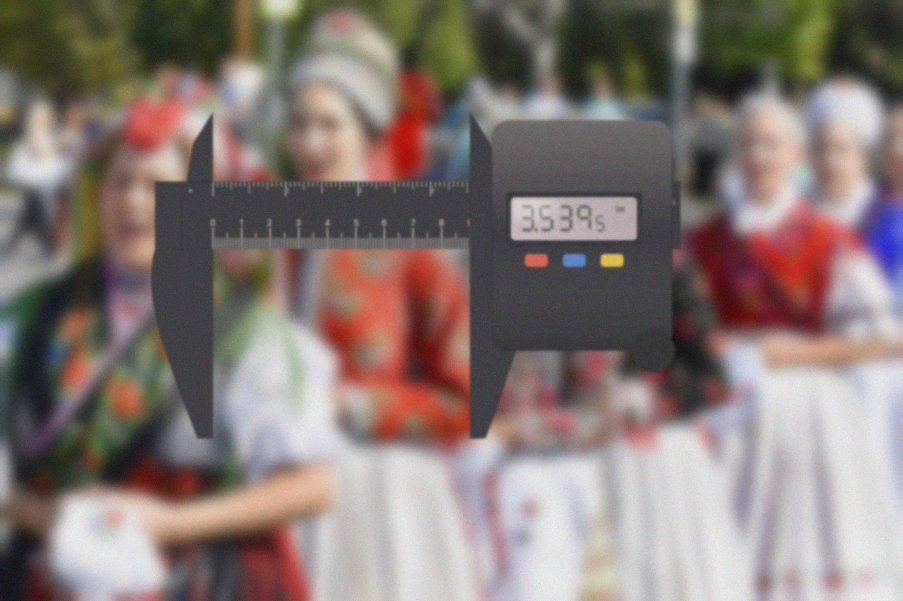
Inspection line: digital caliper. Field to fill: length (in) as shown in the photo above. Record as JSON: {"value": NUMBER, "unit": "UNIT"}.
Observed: {"value": 3.5395, "unit": "in"}
